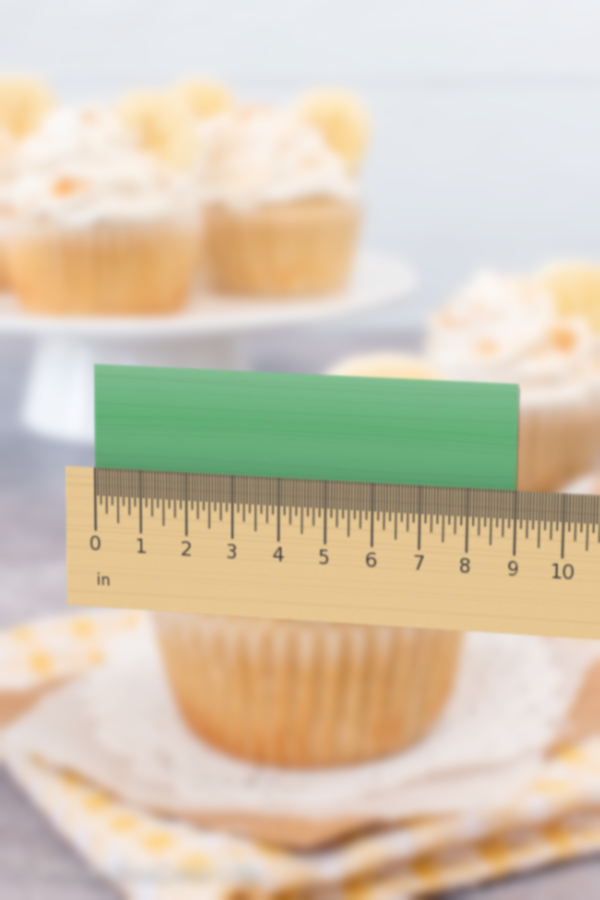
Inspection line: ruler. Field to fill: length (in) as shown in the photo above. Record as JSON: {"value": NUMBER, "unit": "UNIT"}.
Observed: {"value": 9, "unit": "in"}
